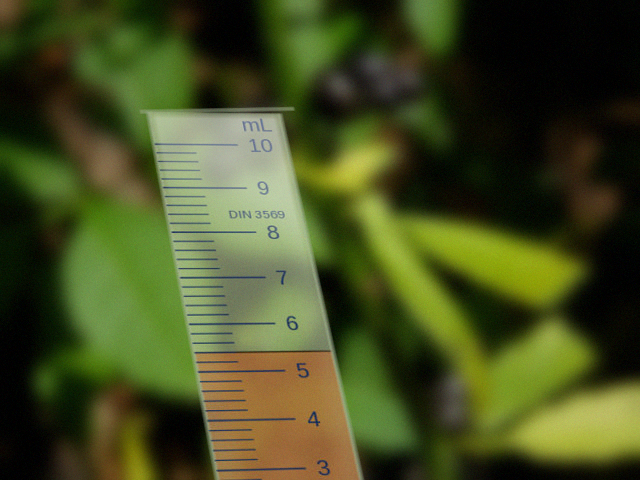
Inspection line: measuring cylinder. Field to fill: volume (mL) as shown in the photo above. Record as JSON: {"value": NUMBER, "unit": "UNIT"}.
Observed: {"value": 5.4, "unit": "mL"}
